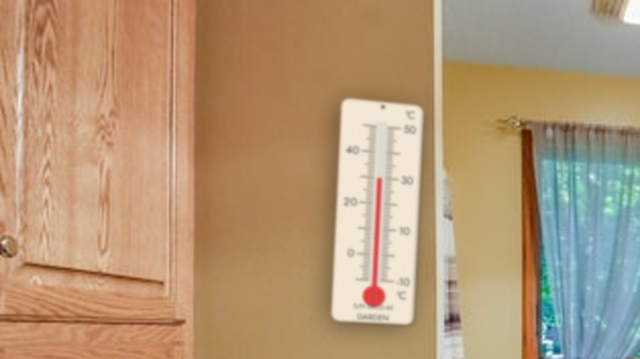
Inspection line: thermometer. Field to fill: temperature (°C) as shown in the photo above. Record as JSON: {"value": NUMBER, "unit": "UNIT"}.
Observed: {"value": 30, "unit": "°C"}
